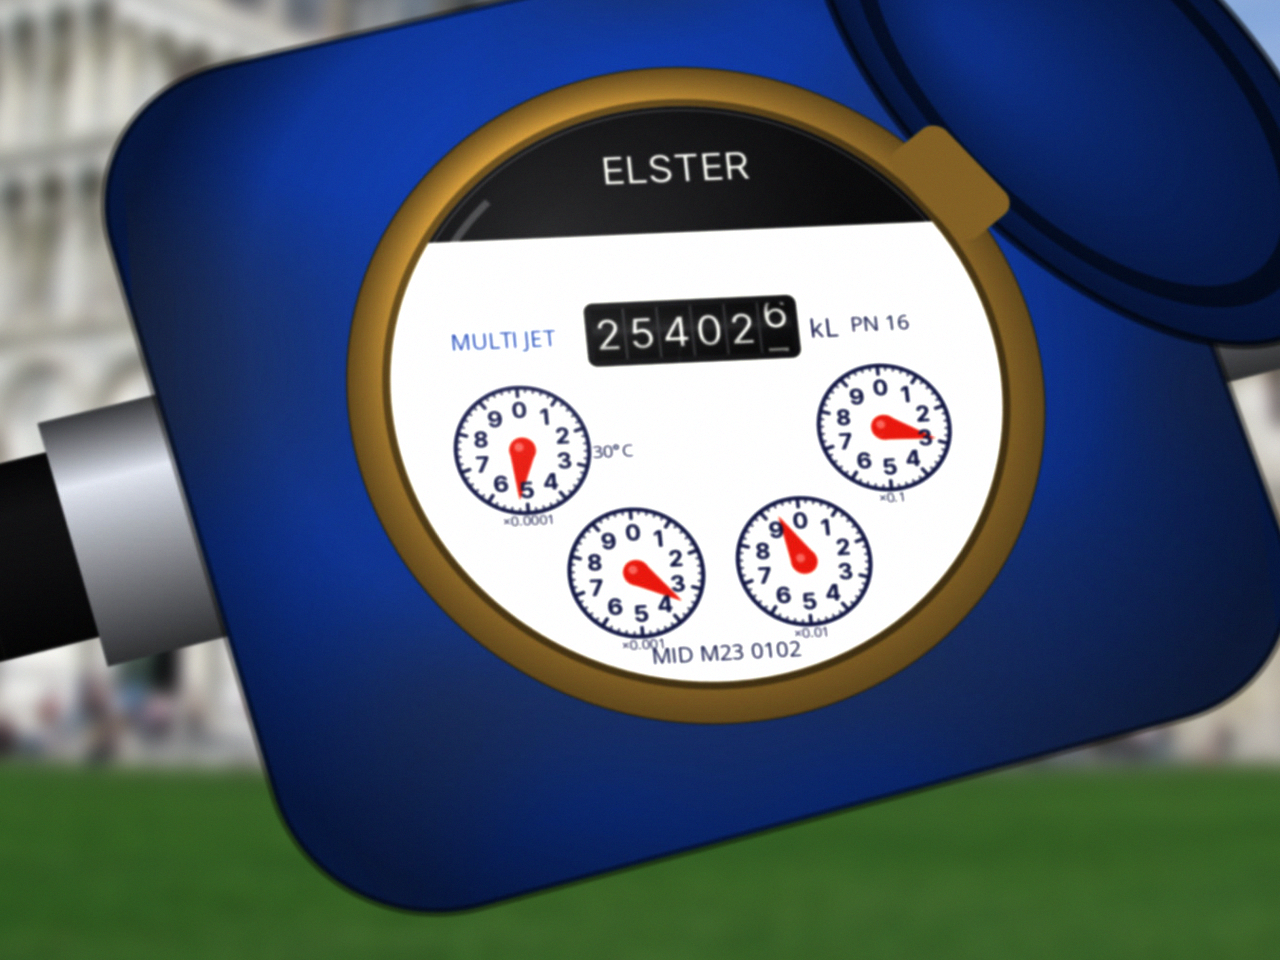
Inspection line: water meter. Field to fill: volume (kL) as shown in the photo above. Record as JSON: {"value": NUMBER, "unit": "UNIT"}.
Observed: {"value": 254026.2935, "unit": "kL"}
